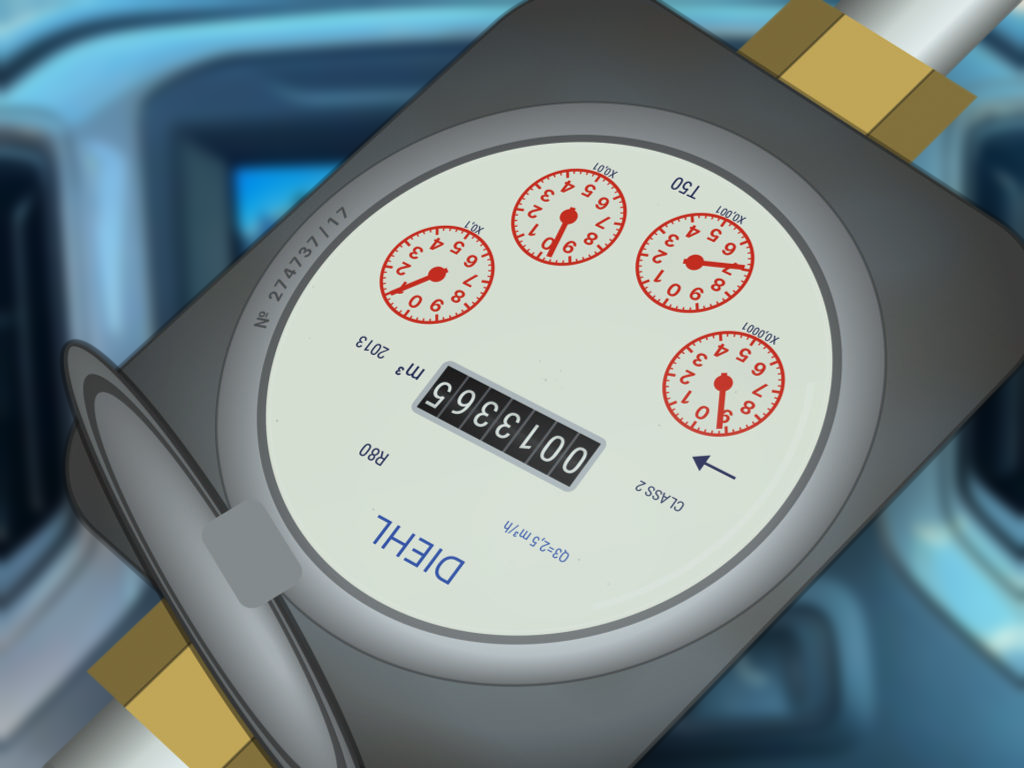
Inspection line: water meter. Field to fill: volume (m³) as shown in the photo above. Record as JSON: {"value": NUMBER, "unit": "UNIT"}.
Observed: {"value": 13365.0969, "unit": "m³"}
